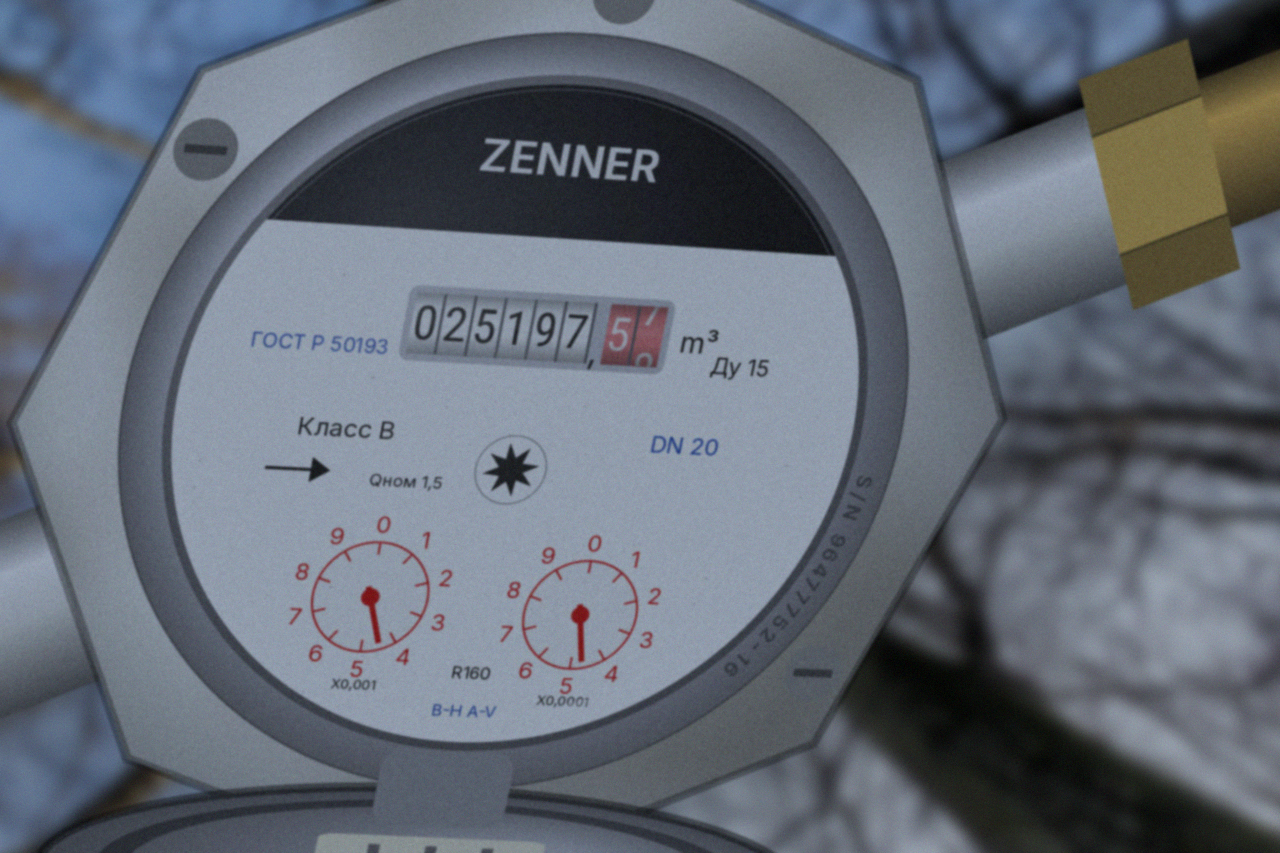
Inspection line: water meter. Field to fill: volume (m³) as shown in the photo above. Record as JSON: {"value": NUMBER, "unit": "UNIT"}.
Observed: {"value": 25197.5744, "unit": "m³"}
